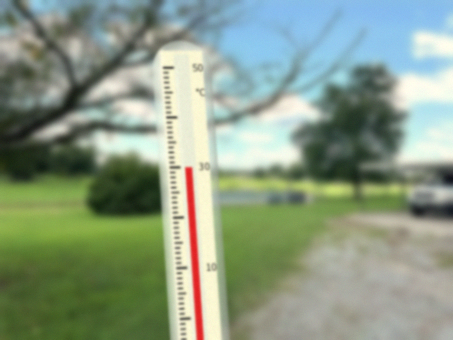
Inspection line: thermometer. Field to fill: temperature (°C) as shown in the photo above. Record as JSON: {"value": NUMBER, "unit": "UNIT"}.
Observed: {"value": 30, "unit": "°C"}
